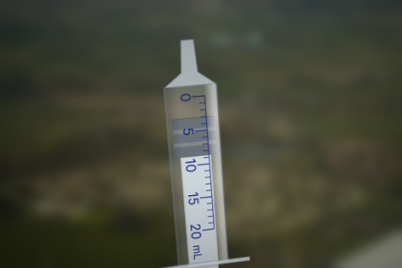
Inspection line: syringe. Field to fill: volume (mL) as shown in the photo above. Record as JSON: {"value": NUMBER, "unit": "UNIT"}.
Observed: {"value": 3, "unit": "mL"}
